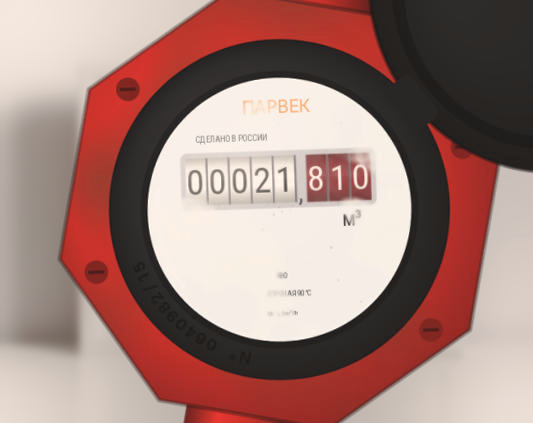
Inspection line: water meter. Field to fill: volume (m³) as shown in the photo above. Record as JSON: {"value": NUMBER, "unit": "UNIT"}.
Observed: {"value": 21.810, "unit": "m³"}
